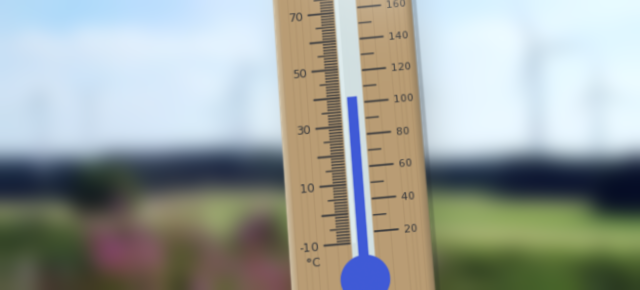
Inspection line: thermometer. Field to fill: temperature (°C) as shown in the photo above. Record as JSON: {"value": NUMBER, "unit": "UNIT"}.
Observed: {"value": 40, "unit": "°C"}
